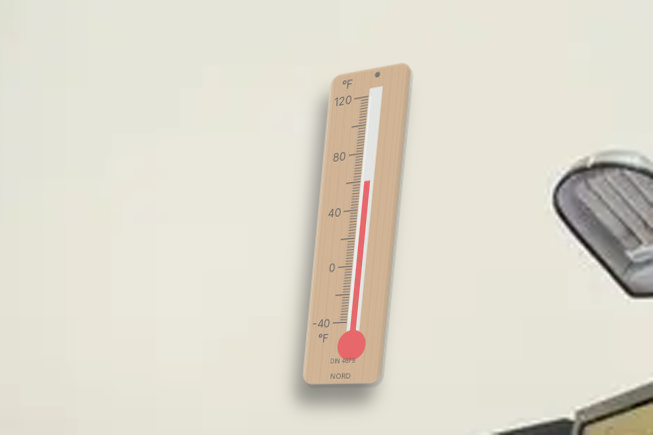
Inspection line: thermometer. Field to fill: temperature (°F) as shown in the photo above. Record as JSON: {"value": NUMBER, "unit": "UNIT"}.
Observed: {"value": 60, "unit": "°F"}
